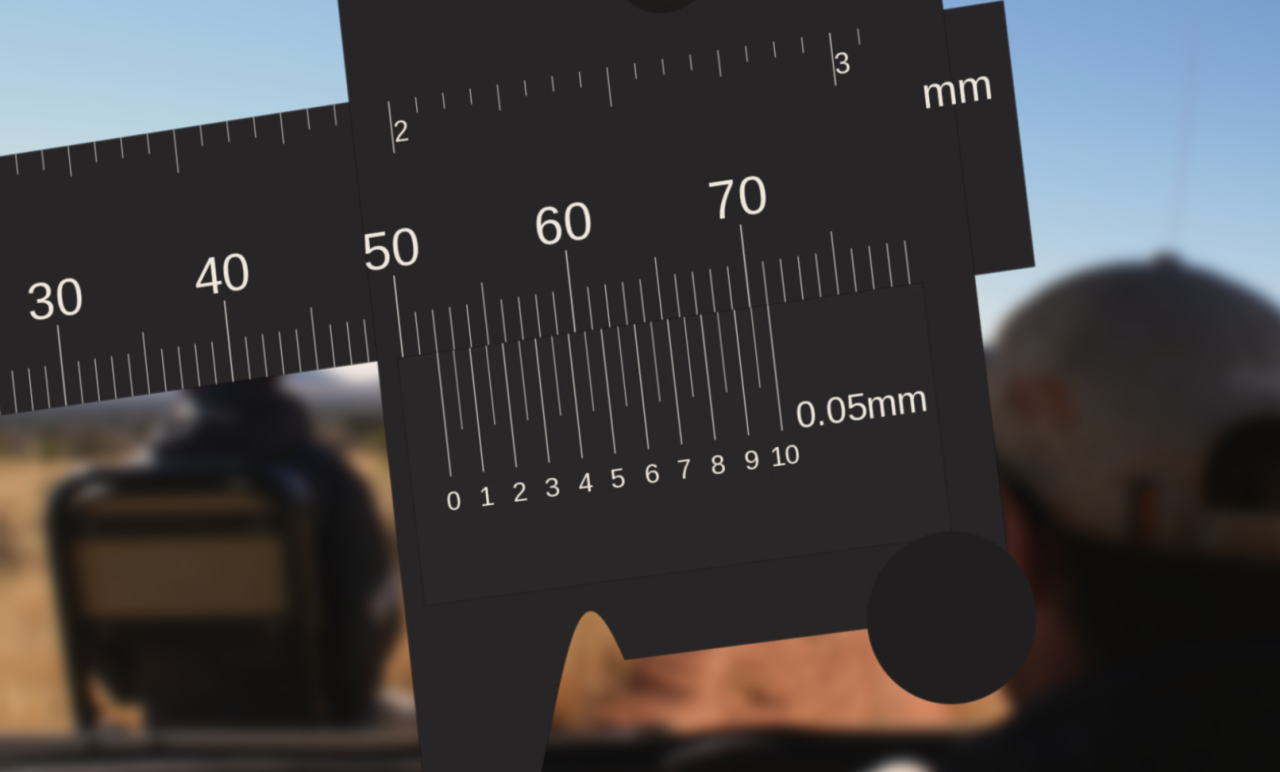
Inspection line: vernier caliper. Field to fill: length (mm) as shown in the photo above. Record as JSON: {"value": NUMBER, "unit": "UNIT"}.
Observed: {"value": 52.0, "unit": "mm"}
